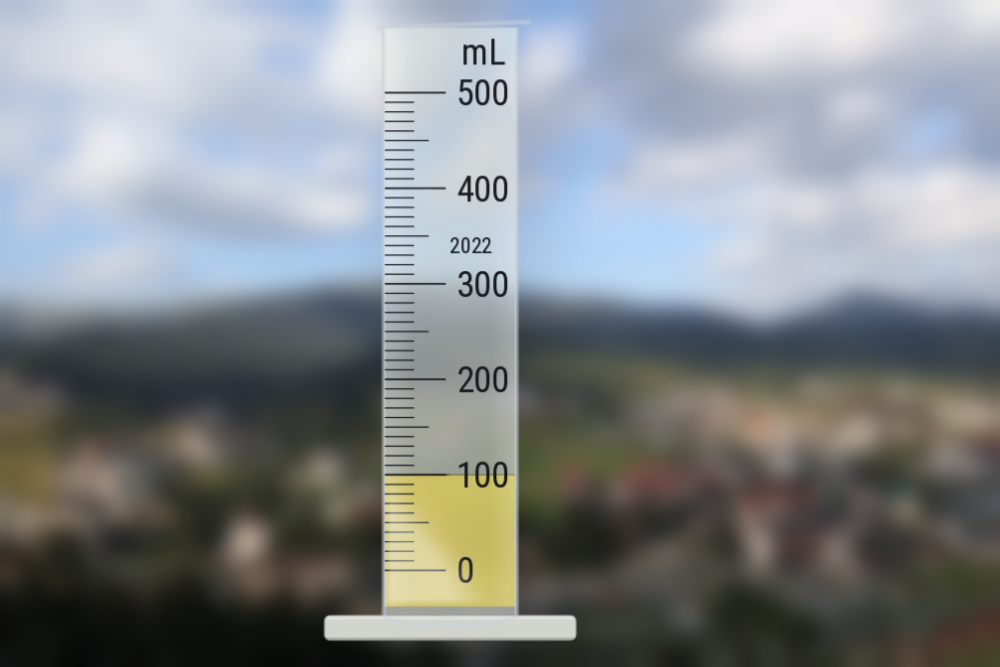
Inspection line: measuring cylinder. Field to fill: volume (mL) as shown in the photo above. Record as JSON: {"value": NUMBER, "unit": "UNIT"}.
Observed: {"value": 100, "unit": "mL"}
